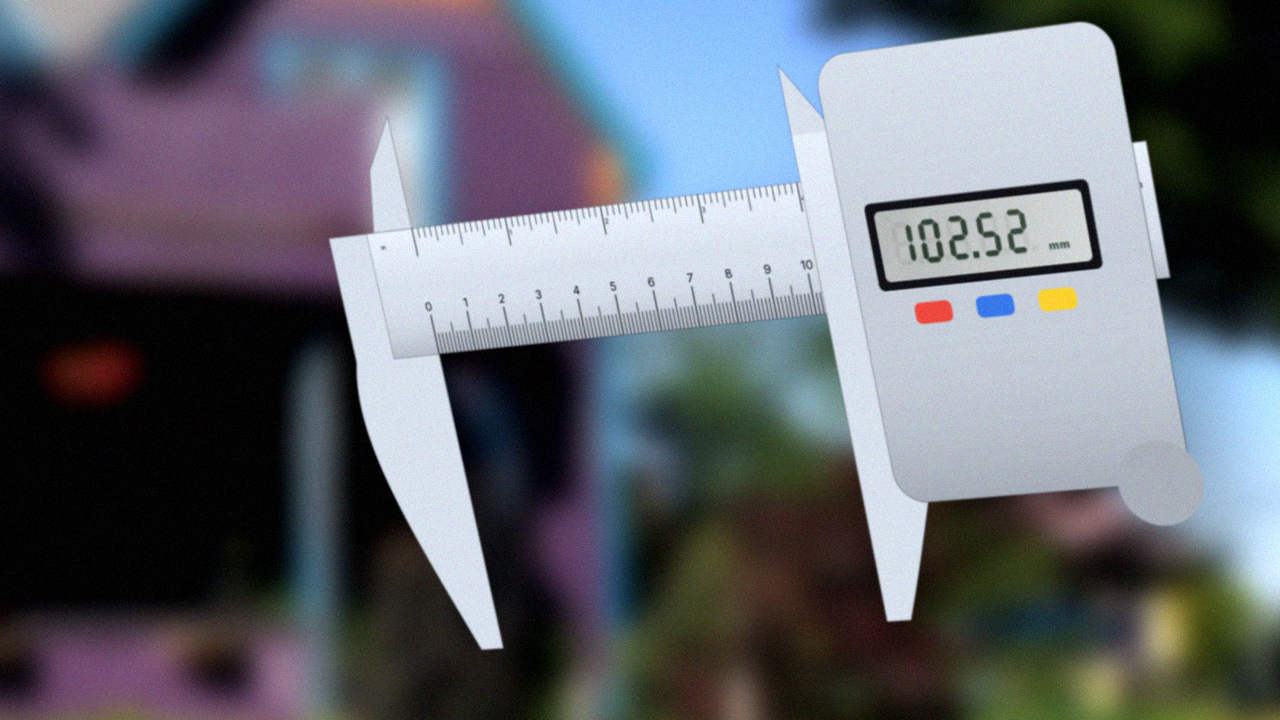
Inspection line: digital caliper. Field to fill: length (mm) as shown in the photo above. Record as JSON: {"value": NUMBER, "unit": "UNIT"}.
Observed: {"value": 102.52, "unit": "mm"}
